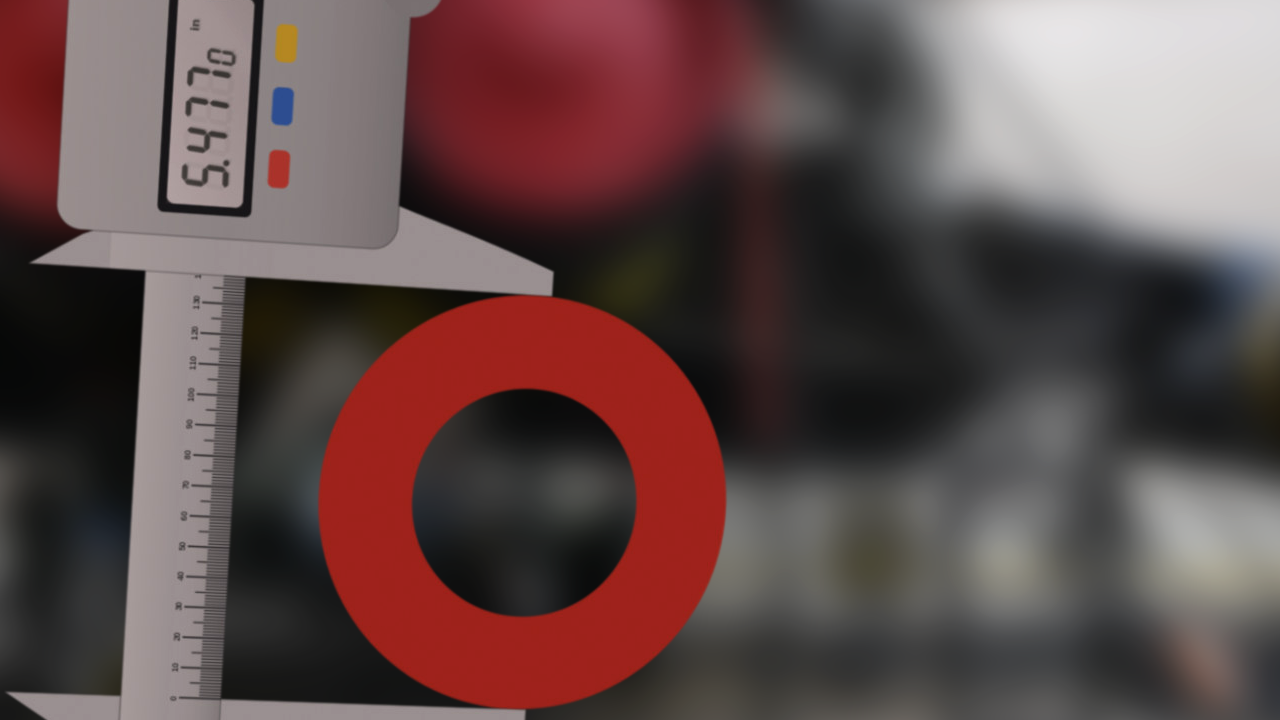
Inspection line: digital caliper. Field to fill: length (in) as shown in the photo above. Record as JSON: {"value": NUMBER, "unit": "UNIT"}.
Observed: {"value": 5.4770, "unit": "in"}
